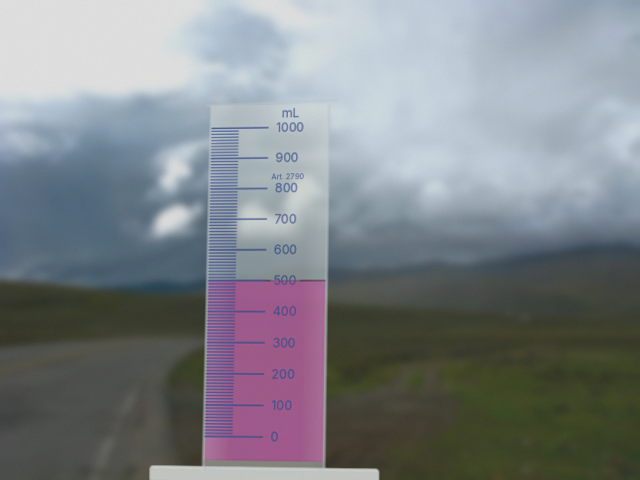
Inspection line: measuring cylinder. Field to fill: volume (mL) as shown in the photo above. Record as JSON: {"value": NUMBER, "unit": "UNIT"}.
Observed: {"value": 500, "unit": "mL"}
